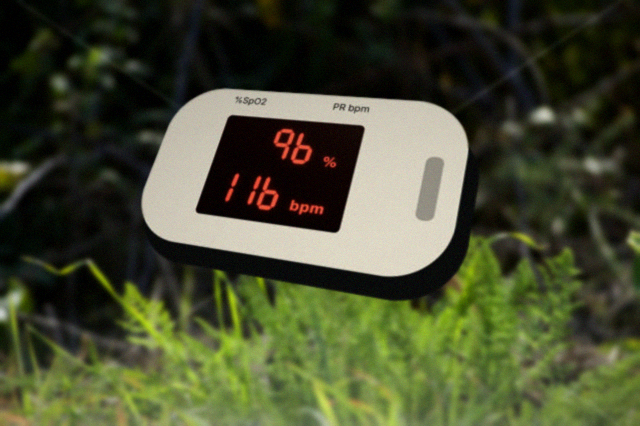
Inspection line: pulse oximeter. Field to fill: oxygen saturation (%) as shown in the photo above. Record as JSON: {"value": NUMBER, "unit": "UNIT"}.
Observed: {"value": 96, "unit": "%"}
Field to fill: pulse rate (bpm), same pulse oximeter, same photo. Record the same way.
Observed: {"value": 116, "unit": "bpm"}
